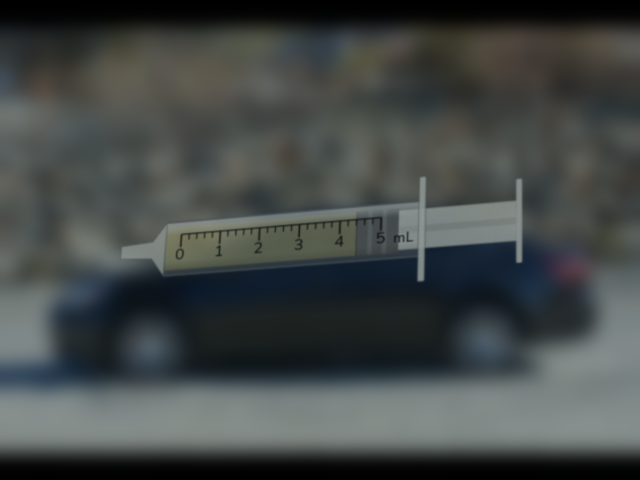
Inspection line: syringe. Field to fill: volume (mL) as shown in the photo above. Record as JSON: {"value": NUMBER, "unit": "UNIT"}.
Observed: {"value": 4.4, "unit": "mL"}
